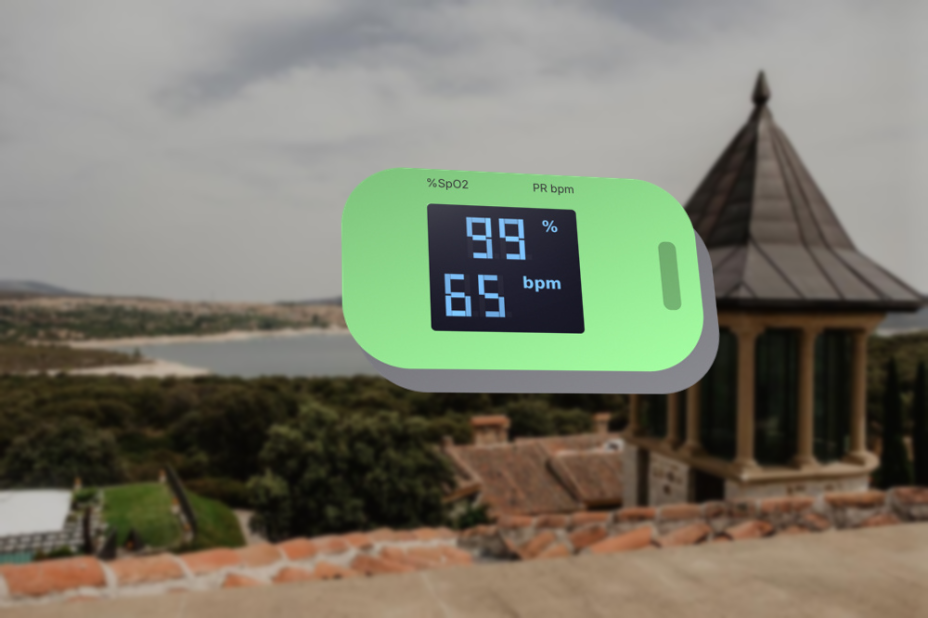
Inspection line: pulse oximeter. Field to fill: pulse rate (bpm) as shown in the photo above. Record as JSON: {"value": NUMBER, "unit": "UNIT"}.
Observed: {"value": 65, "unit": "bpm"}
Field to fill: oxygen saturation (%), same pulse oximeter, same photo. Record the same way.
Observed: {"value": 99, "unit": "%"}
